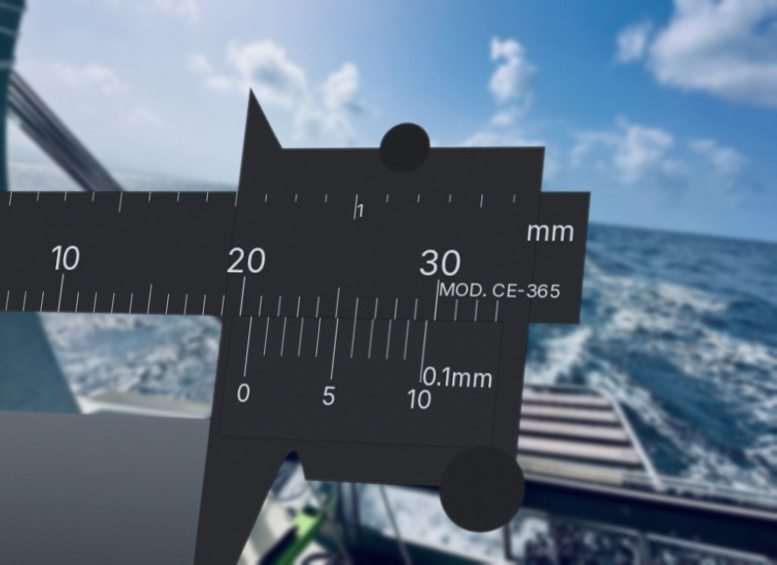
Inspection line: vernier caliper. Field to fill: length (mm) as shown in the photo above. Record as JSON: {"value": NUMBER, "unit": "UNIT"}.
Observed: {"value": 20.6, "unit": "mm"}
